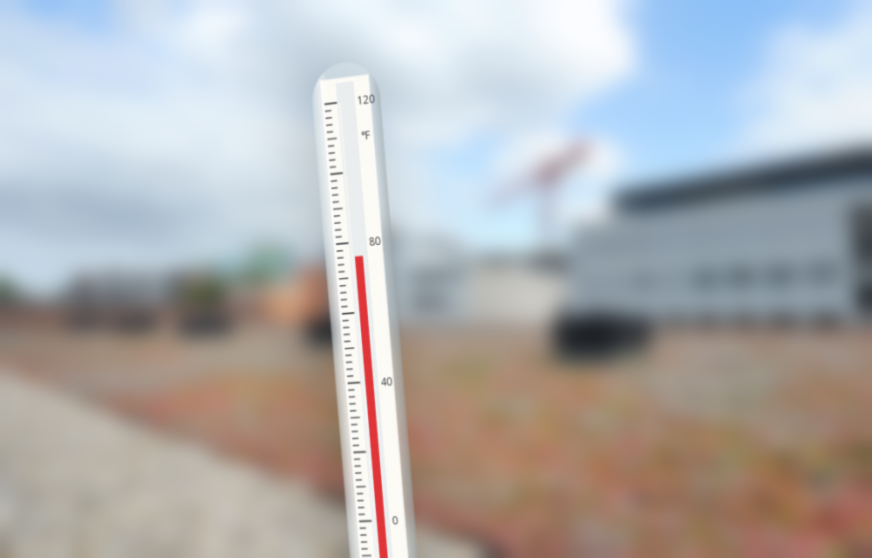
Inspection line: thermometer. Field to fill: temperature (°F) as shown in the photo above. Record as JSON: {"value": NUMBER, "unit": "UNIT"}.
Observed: {"value": 76, "unit": "°F"}
